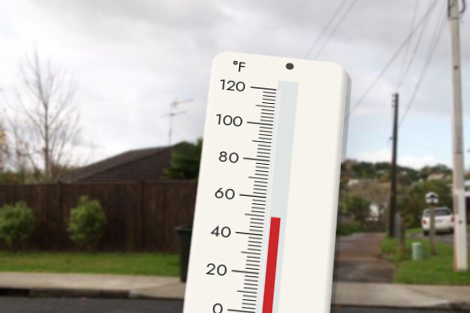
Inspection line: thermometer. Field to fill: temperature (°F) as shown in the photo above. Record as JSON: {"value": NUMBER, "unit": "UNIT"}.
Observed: {"value": 50, "unit": "°F"}
